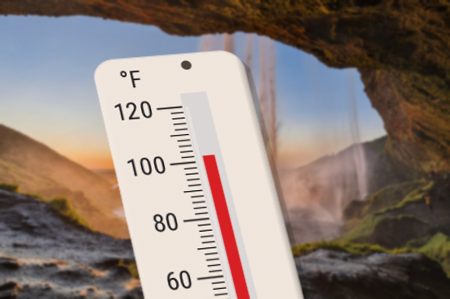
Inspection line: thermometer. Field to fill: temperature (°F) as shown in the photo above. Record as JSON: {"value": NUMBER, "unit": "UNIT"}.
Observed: {"value": 102, "unit": "°F"}
